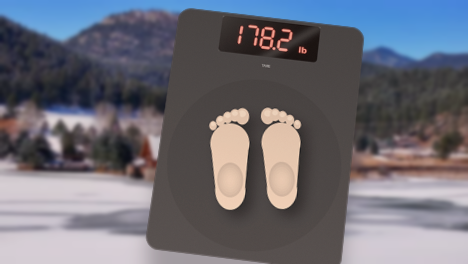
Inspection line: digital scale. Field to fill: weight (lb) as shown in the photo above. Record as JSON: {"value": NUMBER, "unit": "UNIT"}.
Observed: {"value": 178.2, "unit": "lb"}
